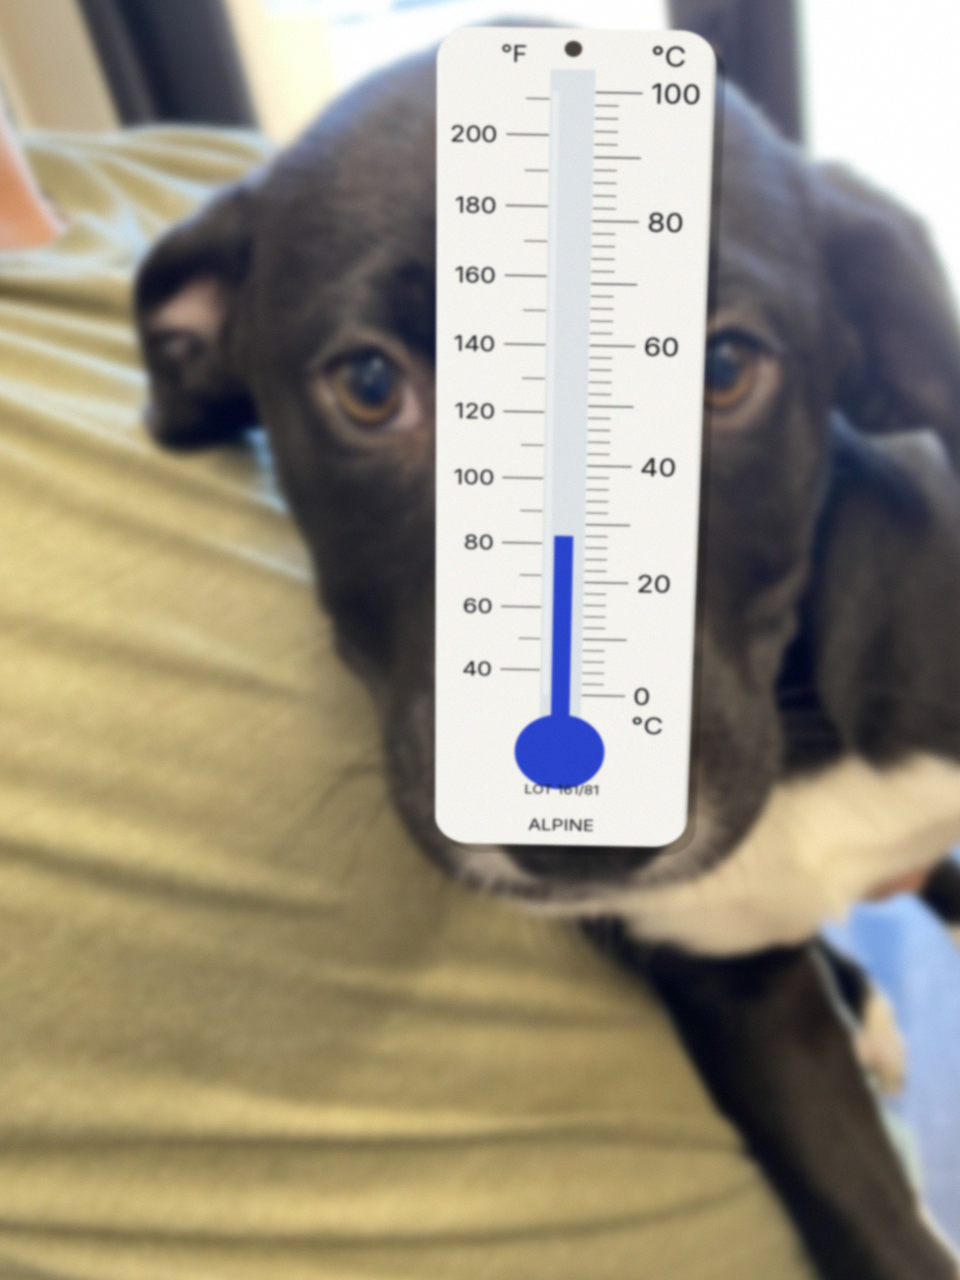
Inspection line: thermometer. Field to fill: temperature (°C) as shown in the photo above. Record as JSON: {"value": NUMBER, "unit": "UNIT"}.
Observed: {"value": 28, "unit": "°C"}
